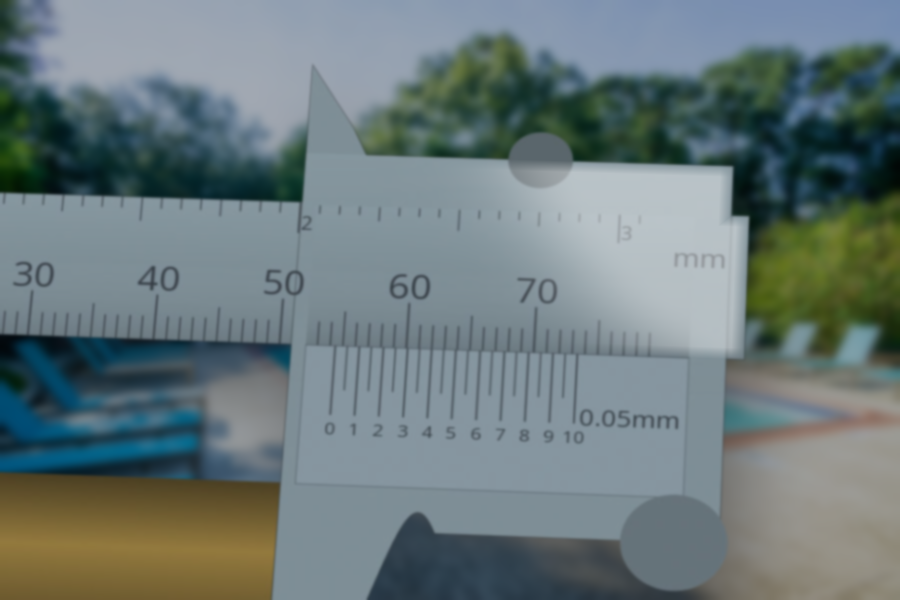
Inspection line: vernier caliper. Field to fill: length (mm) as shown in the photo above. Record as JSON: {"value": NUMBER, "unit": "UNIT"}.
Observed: {"value": 54.4, "unit": "mm"}
